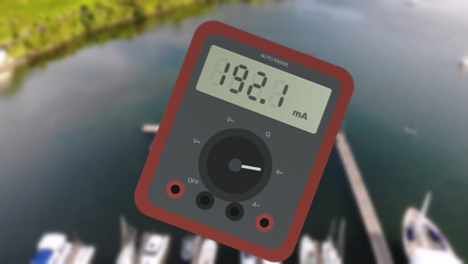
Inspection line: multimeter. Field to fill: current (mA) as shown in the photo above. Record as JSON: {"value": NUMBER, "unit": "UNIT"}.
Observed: {"value": 192.1, "unit": "mA"}
